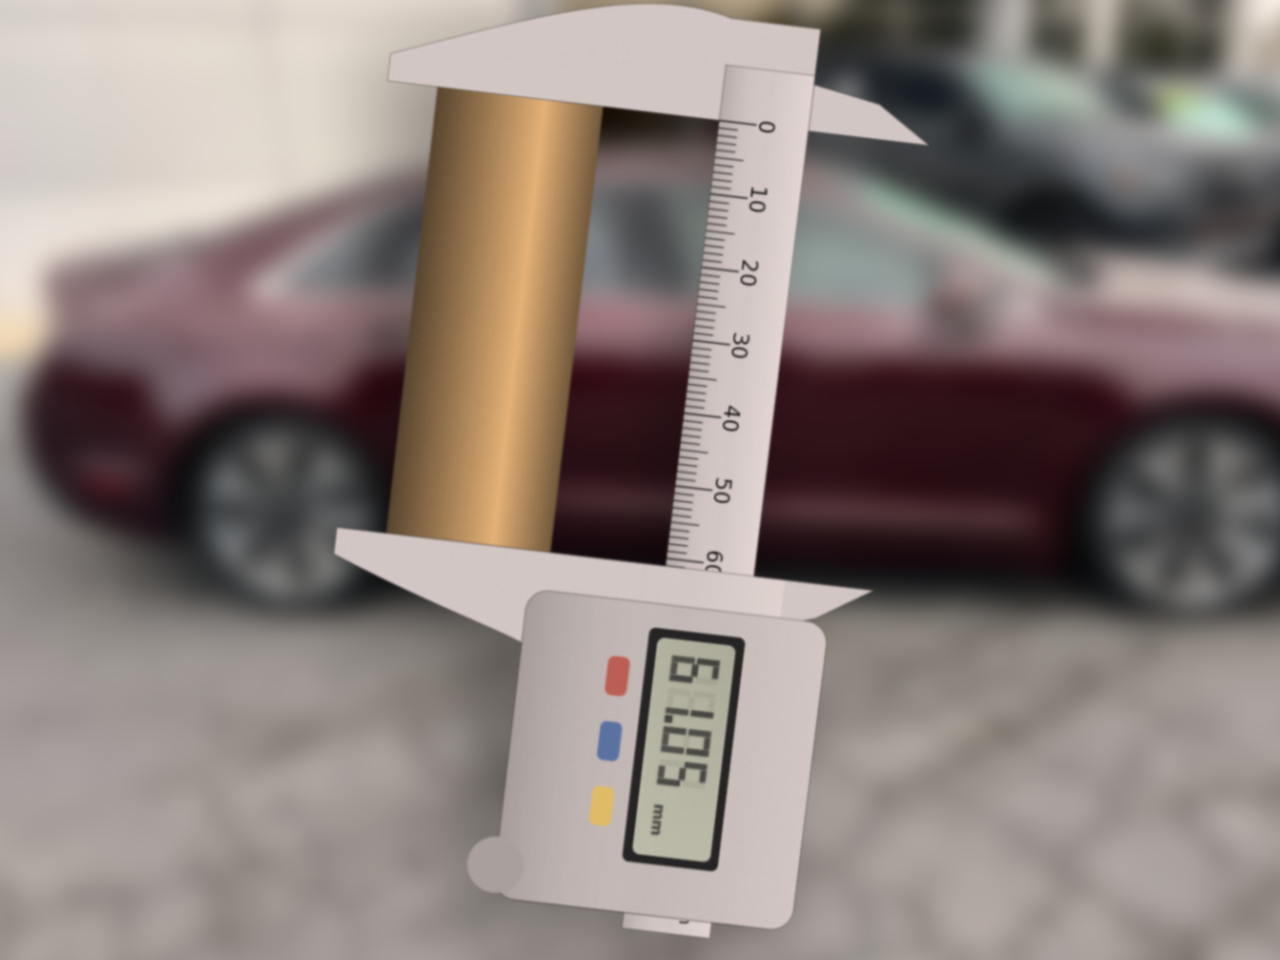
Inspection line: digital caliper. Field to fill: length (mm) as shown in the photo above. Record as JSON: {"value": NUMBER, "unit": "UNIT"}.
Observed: {"value": 61.05, "unit": "mm"}
